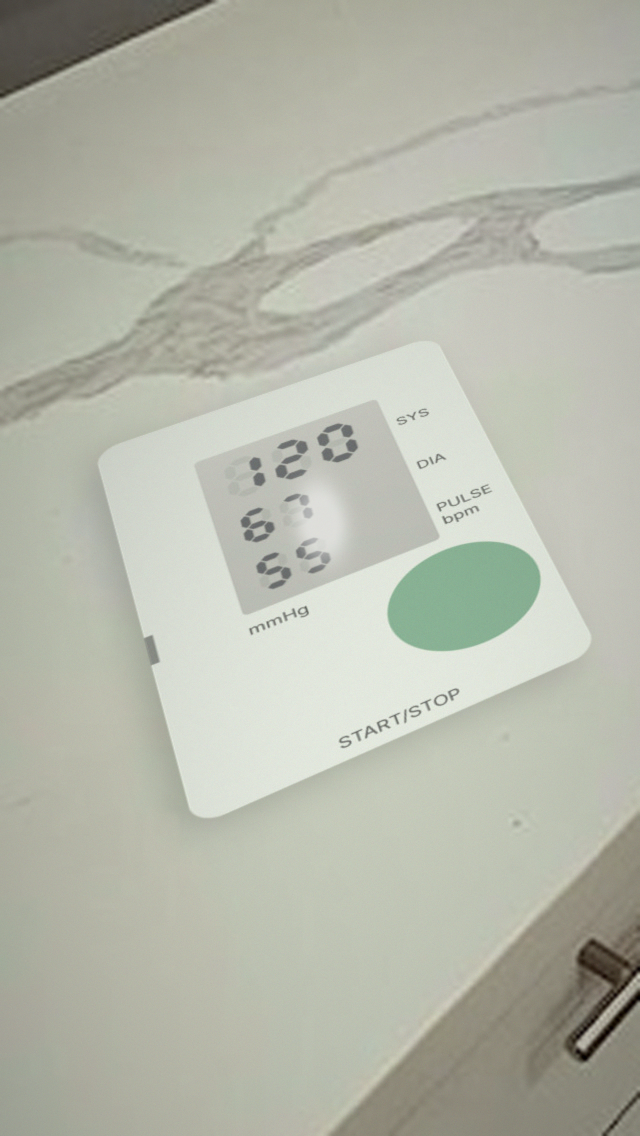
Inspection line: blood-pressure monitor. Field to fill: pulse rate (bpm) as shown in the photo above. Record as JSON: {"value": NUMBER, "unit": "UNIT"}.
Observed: {"value": 55, "unit": "bpm"}
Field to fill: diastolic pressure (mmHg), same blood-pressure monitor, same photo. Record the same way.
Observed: {"value": 67, "unit": "mmHg"}
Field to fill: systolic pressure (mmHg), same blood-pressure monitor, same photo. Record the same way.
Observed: {"value": 120, "unit": "mmHg"}
